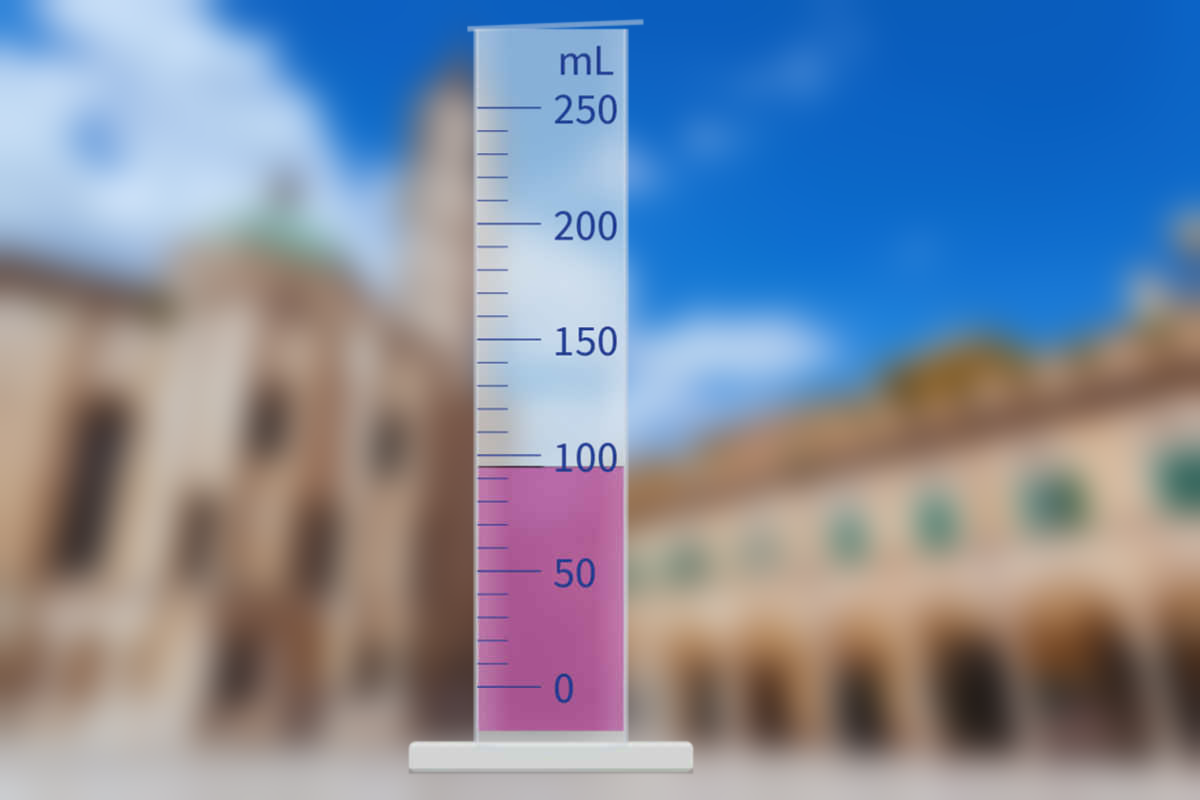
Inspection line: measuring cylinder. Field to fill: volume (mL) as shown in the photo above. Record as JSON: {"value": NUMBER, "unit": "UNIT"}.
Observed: {"value": 95, "unit": "mL"}
